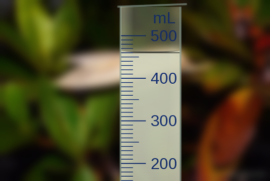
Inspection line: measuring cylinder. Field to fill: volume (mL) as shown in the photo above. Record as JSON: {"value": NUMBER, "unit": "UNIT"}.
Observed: {"value": 460, "unit": "mL"}
